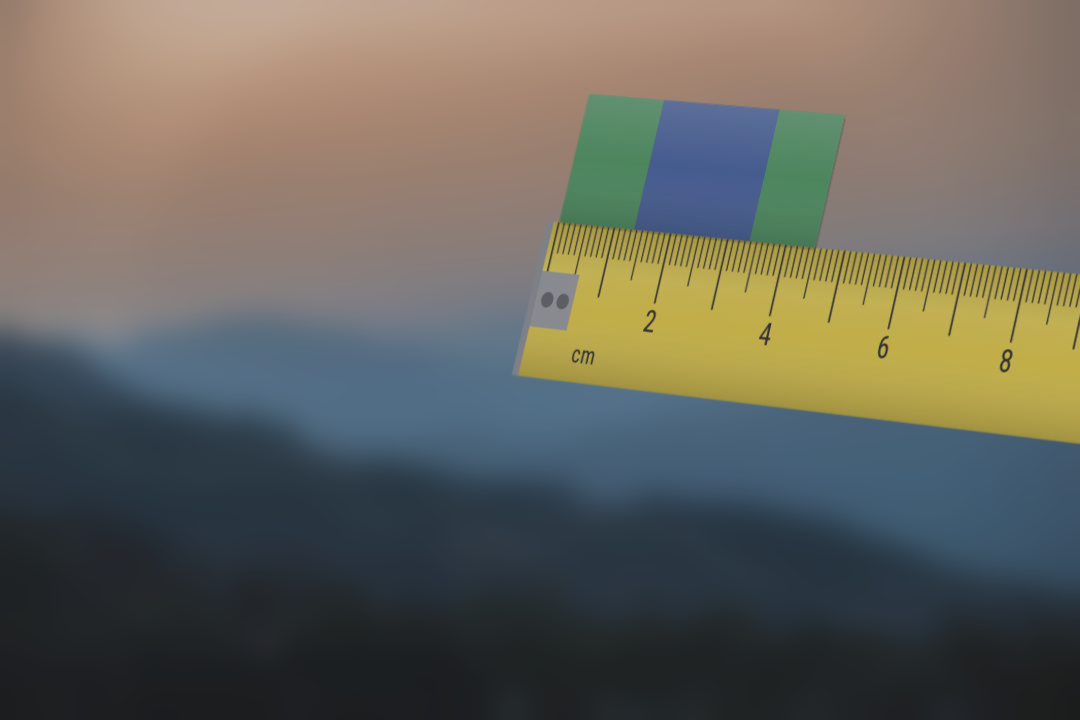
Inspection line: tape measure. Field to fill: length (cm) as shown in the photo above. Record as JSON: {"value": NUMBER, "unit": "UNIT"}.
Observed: {"value": 4.5, "unit": "cm"}
